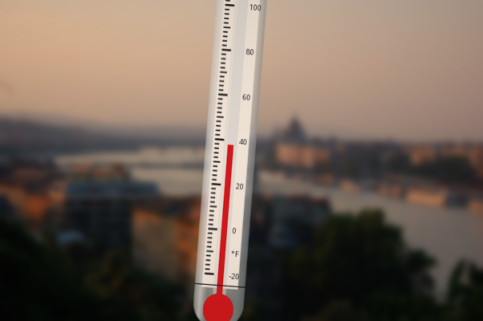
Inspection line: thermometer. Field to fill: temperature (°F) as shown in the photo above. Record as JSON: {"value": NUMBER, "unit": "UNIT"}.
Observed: {"value": 38, "unit": "°F"}
